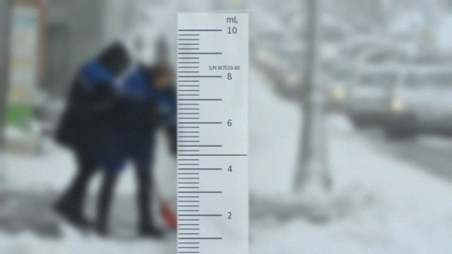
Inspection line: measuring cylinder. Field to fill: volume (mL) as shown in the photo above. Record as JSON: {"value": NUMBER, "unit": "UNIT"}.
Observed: {"value": 4.6, "unit": "mL"}
